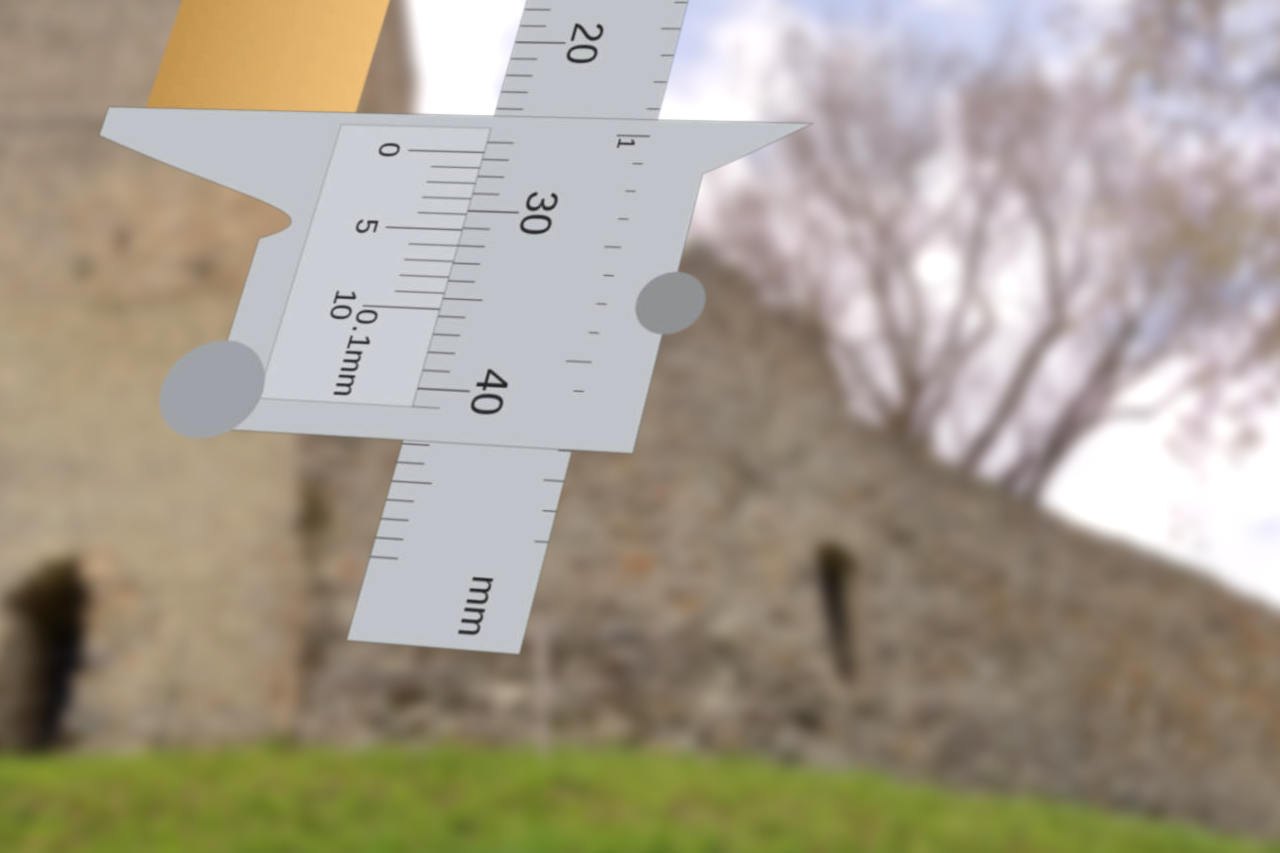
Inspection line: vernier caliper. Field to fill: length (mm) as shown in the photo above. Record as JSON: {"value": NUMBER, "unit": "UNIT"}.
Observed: {"value": 26.6, "unit": "mm"}
